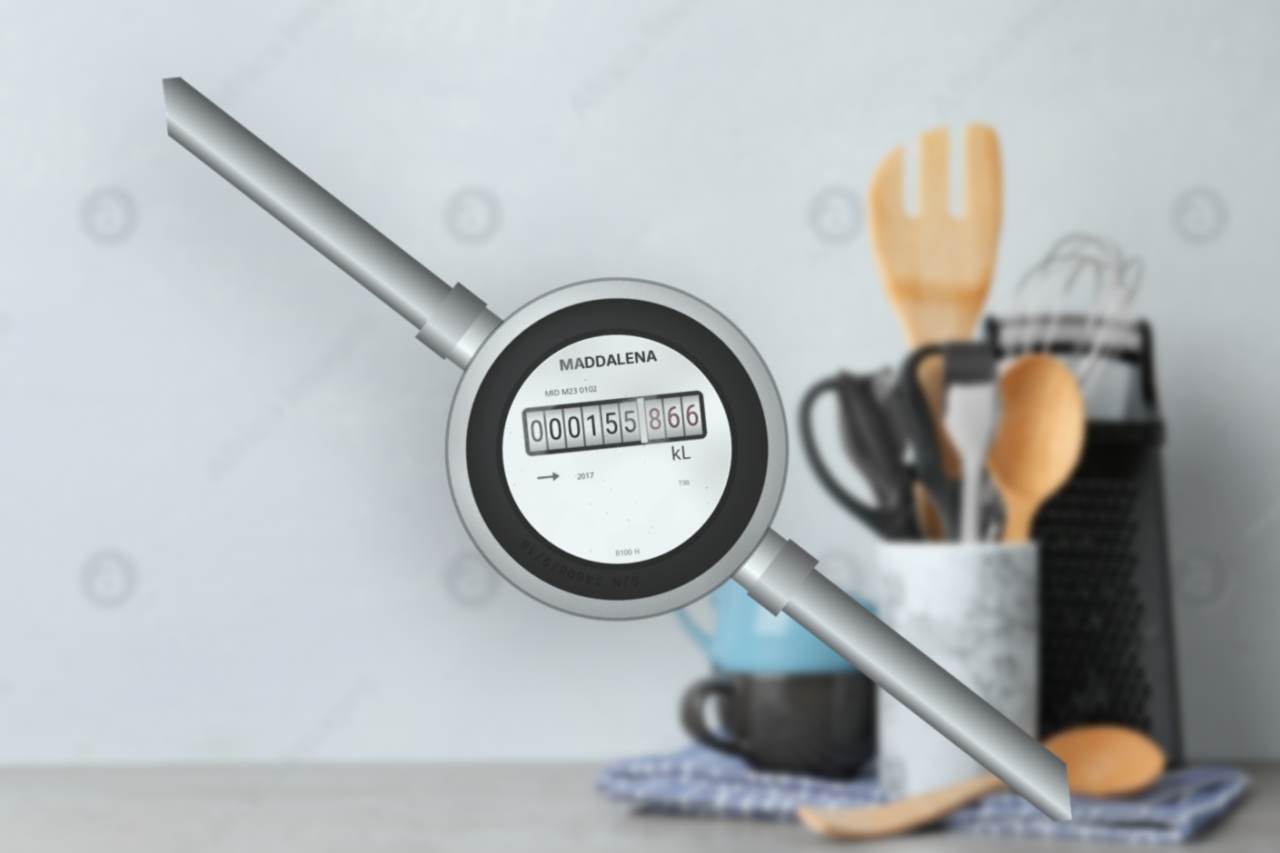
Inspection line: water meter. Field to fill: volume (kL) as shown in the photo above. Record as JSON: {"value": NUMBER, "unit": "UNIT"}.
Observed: {"value": 155.866, "unit": "kL"}
